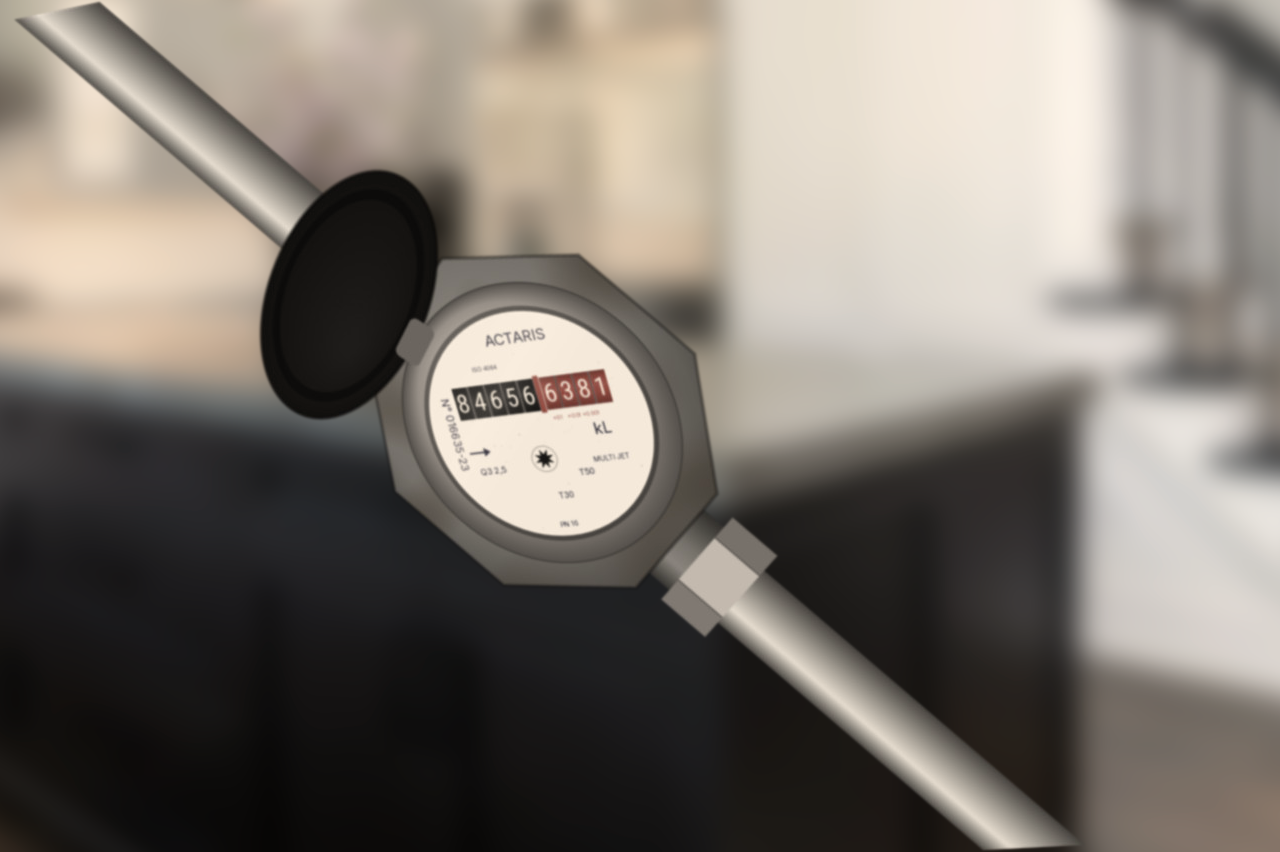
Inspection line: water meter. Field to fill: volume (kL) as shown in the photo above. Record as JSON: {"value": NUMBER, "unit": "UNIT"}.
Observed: {"value": 84656.6381, "unit": "kL"}
